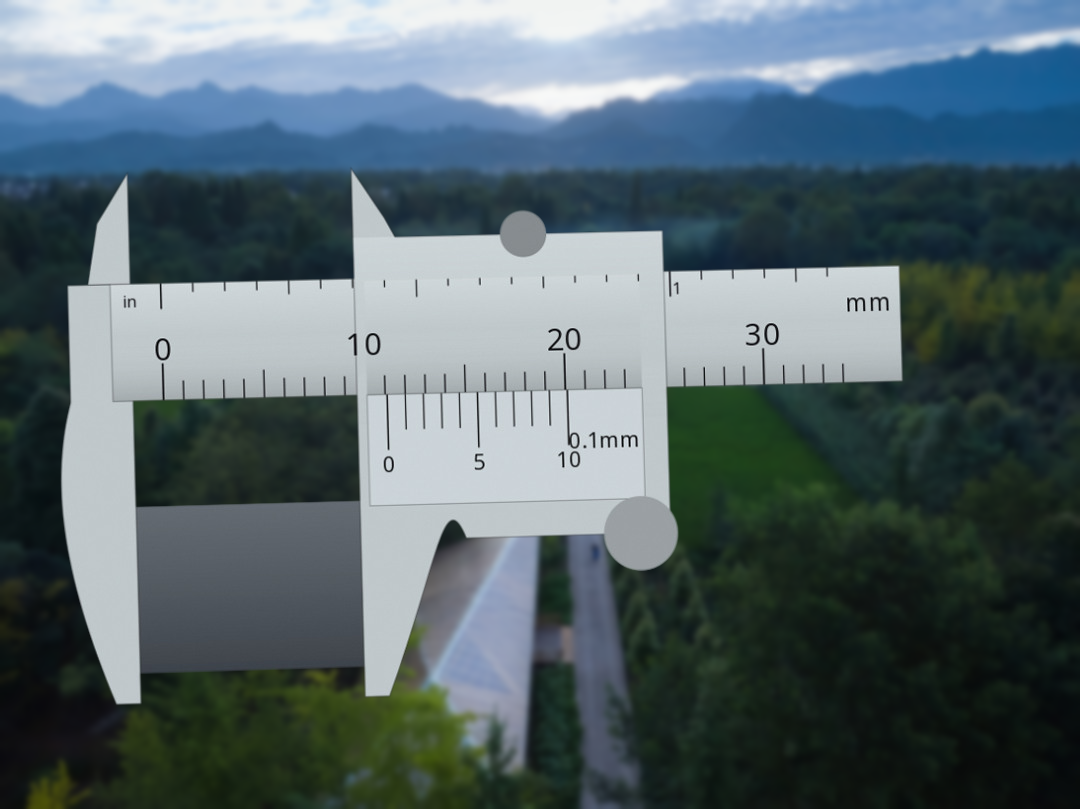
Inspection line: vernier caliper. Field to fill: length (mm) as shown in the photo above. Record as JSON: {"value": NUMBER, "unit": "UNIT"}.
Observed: {"value": 11.1, "unit": "mm"}
